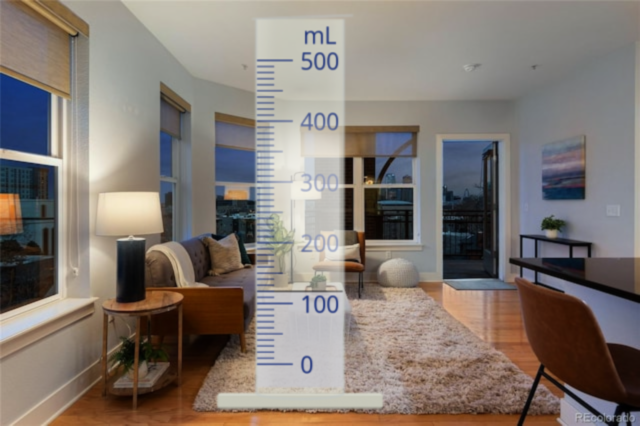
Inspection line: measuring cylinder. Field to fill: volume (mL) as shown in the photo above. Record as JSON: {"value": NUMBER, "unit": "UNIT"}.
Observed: {"value": 120, "unit": "mL"}
